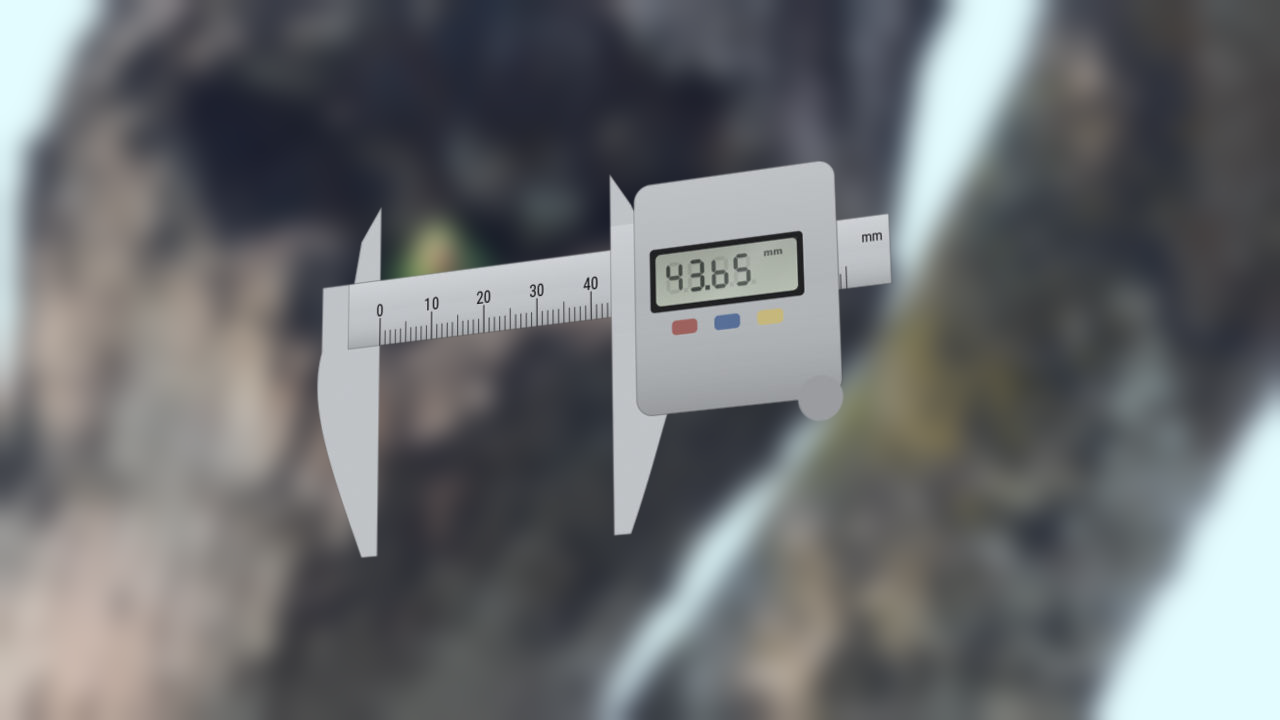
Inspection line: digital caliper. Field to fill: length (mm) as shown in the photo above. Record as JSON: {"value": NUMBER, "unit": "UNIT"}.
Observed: {"value": 43.65, "unit": "mm"}
